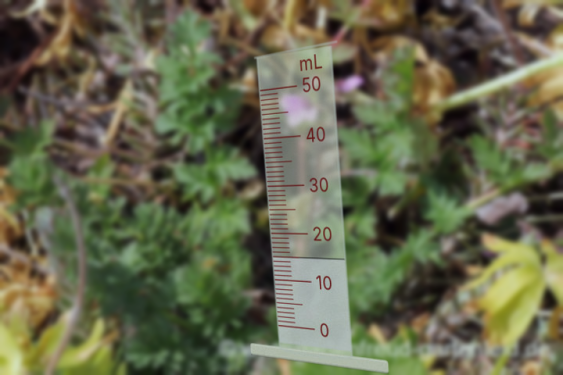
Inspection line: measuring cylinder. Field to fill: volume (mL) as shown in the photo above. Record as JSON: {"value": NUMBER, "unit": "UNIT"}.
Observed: {"value": 15, "unit": "mL"}
